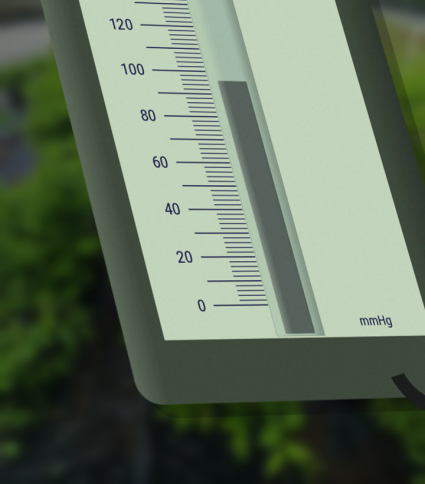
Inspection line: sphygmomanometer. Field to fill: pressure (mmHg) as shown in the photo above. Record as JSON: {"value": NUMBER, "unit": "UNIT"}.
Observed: {"value": 96, "unit": "mmHg"}
